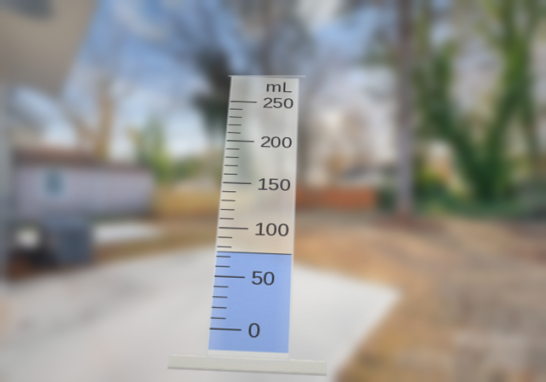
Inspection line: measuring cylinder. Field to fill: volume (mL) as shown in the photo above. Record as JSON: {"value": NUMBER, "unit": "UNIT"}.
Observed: {"value": 75, "unit": "mL"}
